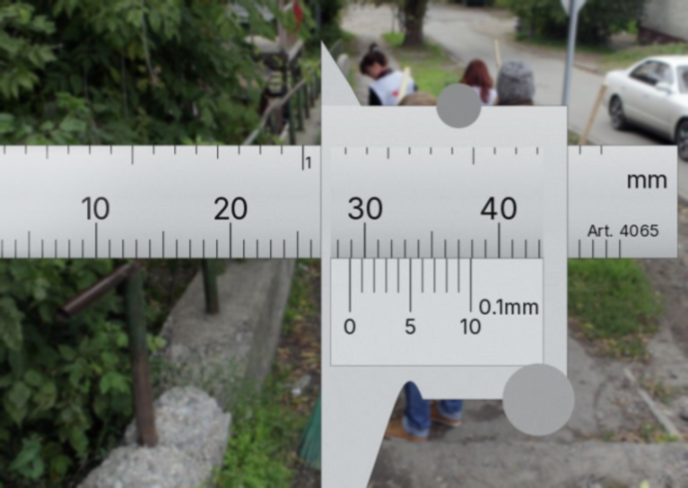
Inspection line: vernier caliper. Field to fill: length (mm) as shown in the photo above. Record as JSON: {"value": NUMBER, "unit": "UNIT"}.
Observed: {"value": 28.9, "unit": "mm"}
